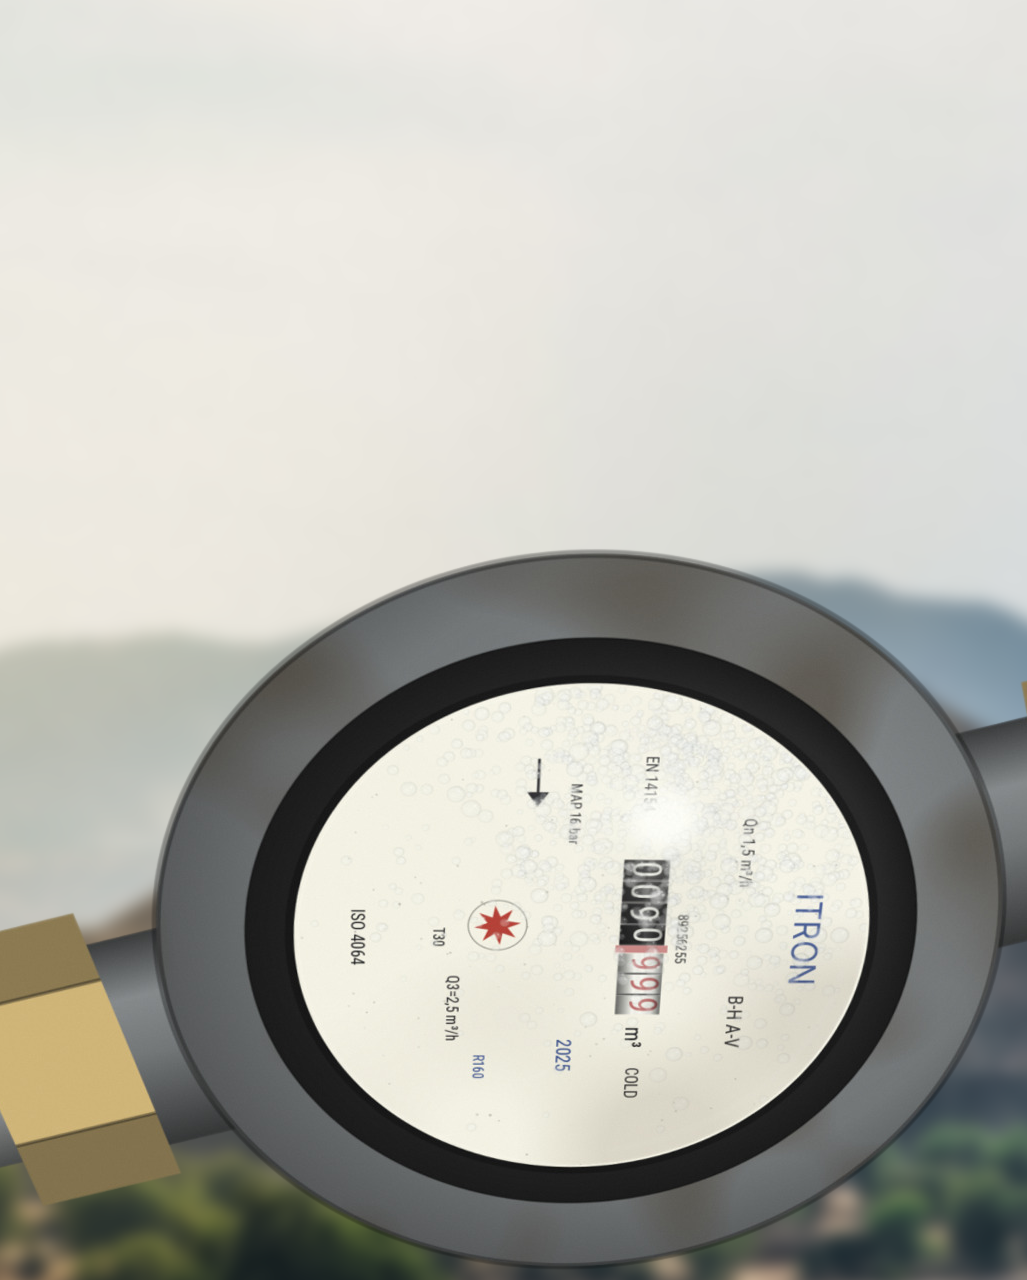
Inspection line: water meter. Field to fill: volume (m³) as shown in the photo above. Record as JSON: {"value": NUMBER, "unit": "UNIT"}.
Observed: {"value": 90.999, "unit": "m³"}
